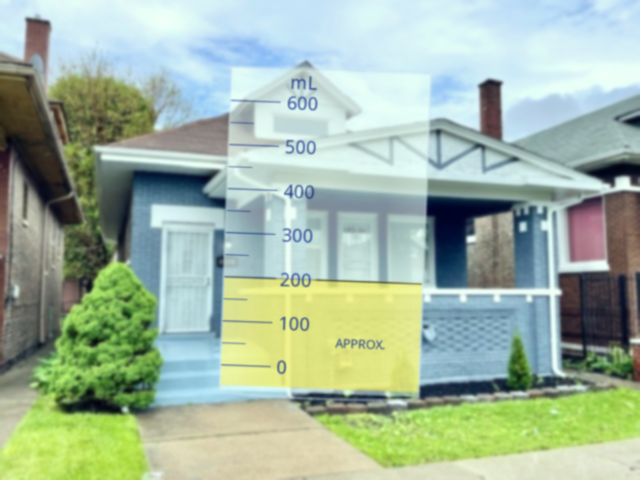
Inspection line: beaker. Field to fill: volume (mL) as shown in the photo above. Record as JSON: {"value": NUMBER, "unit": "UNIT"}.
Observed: {"value": 200, "unit": "mL"}
